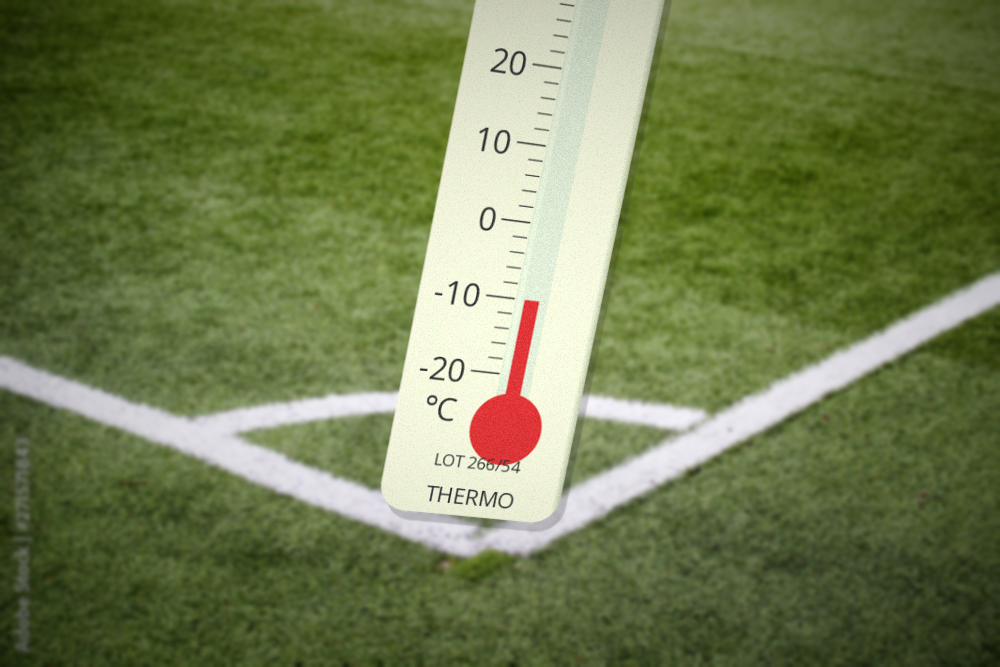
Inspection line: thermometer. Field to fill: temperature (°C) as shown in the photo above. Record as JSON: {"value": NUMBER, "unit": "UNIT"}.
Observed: {"value": -10, "unit": "°C"}
